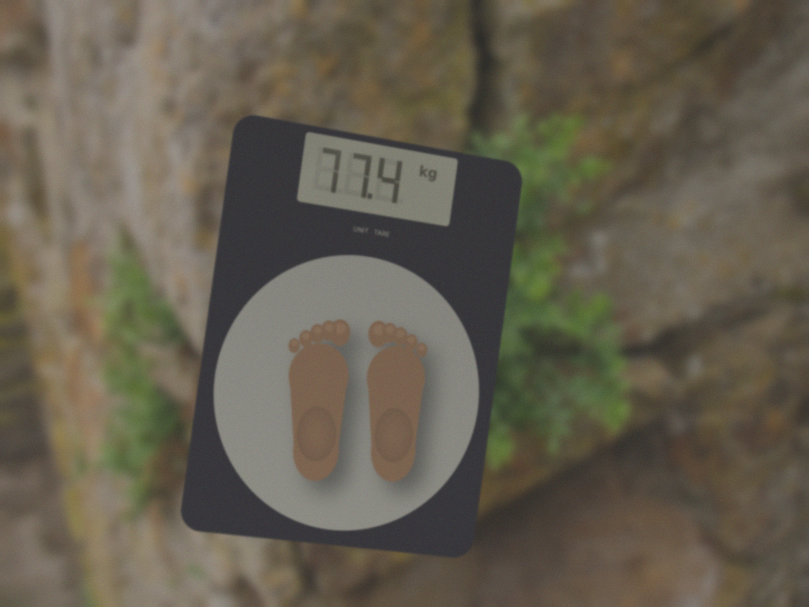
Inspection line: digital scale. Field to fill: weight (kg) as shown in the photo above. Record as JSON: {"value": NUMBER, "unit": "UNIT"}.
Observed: {"value": 77.4, "unit": "kg"}
